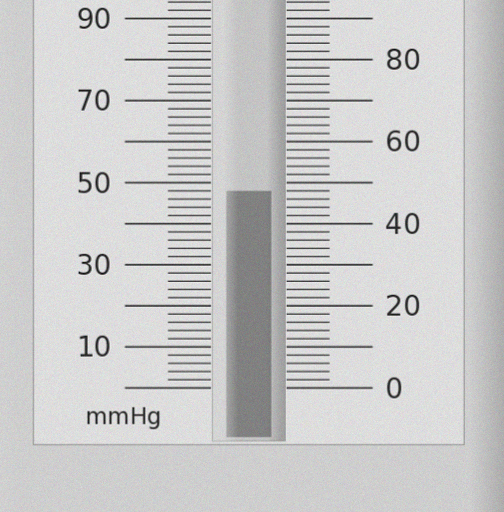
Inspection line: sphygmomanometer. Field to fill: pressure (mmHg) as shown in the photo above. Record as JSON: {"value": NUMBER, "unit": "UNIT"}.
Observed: {"value": 48, "unit": "mmHg"}
